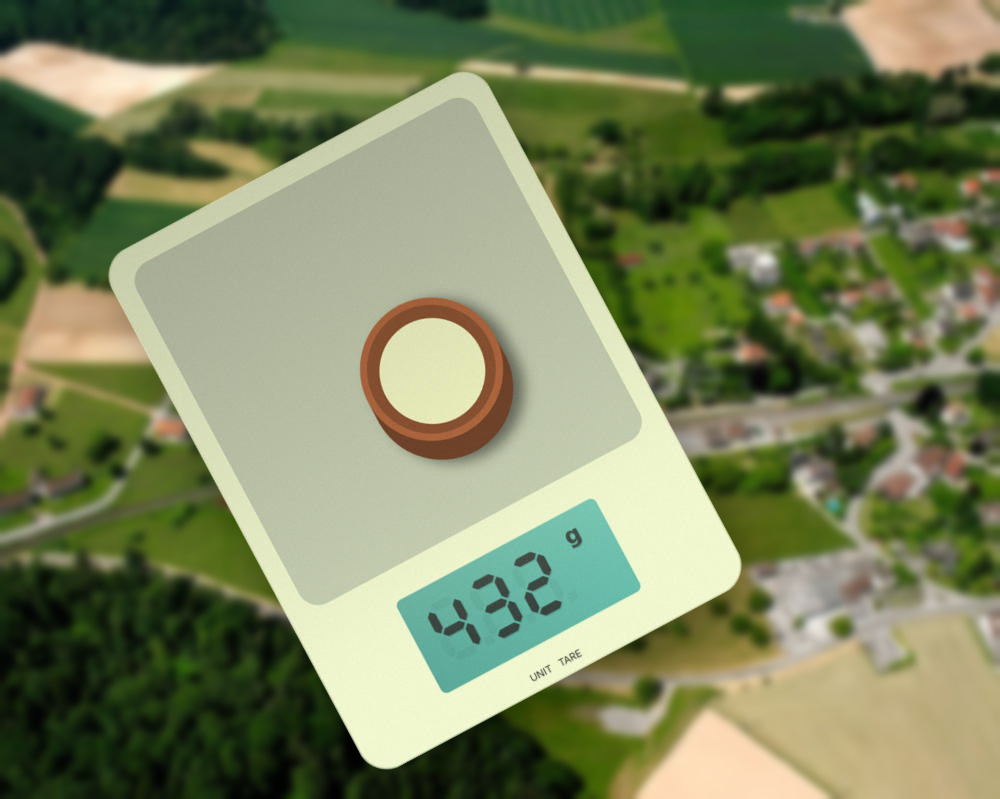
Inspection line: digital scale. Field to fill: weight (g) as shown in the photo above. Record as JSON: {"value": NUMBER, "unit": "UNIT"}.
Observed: {"value": 432, "unit": "g"}
